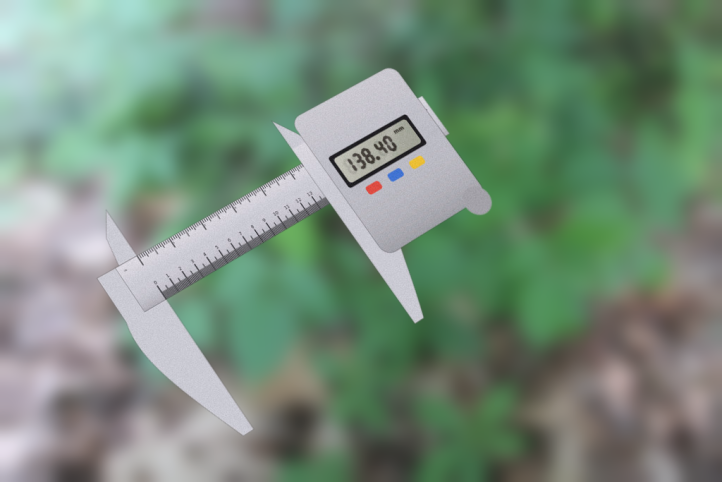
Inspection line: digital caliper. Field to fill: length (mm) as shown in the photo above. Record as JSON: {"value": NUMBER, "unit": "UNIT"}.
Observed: {"value": 138.40, "unit": "mm"}
